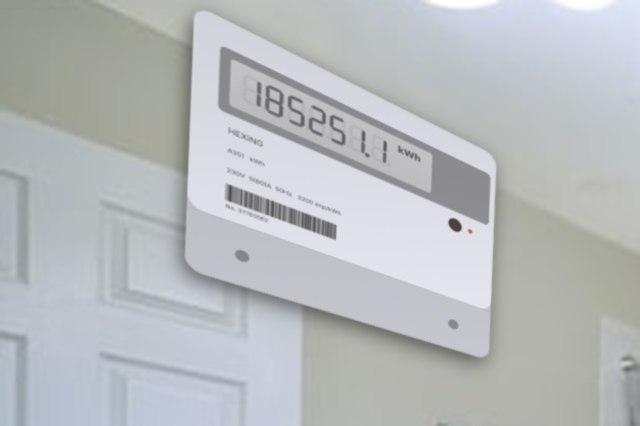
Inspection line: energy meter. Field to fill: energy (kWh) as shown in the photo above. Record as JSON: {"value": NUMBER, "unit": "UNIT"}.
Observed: {"value": 185251.1, "unit": "kWh"}
